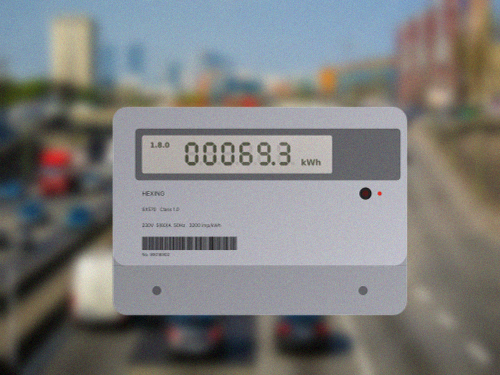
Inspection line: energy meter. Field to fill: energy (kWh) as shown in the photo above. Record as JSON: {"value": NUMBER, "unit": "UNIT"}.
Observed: {"value": 69.3, "unit": "kWh"}
